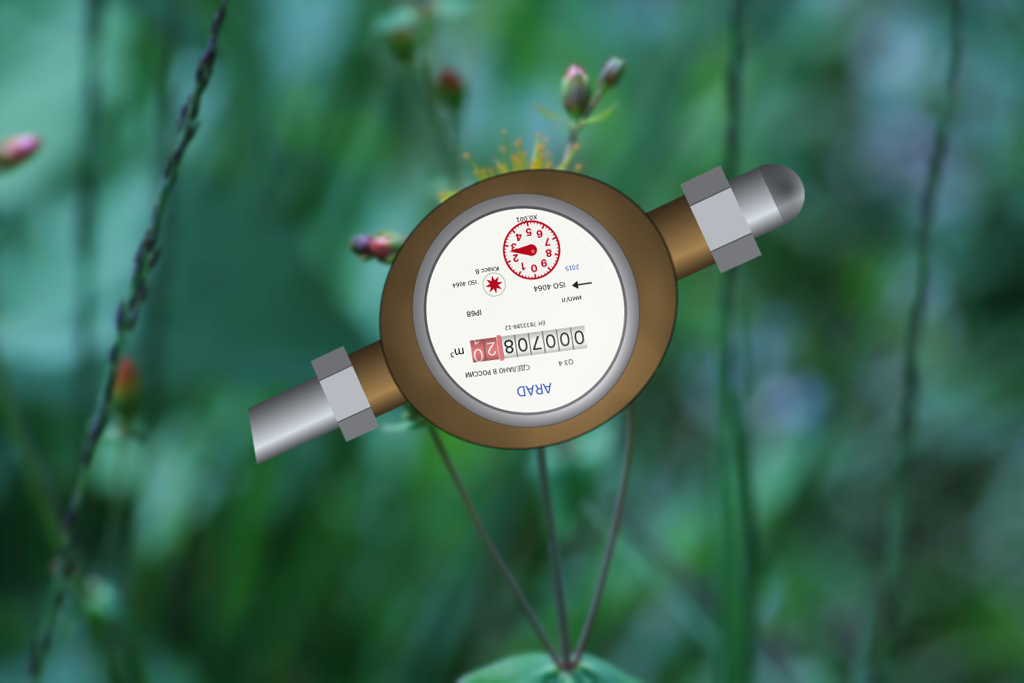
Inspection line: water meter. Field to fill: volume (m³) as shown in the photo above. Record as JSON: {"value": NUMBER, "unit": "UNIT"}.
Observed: {"value": 708.202, "unit": "m³"}
